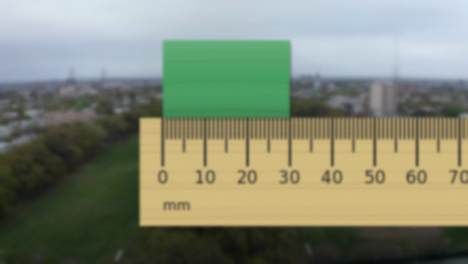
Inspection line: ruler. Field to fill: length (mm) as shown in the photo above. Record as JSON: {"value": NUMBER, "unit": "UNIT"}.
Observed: {"value": 30, "unit": "mm"}
